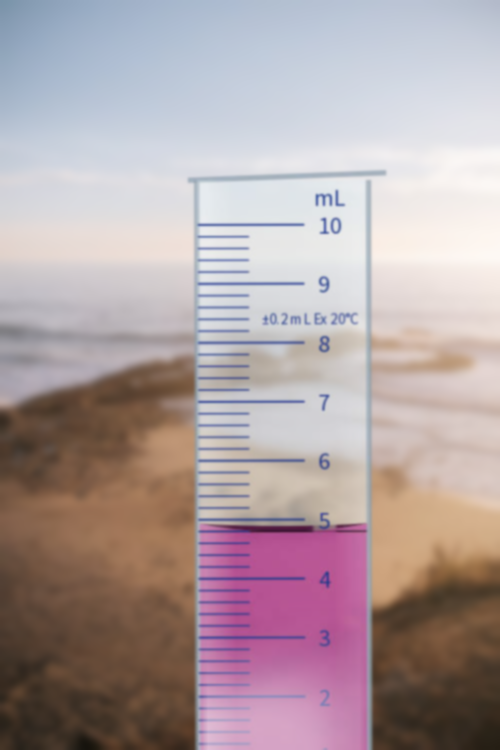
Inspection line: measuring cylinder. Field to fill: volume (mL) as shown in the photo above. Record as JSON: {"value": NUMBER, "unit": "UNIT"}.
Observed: {"value": 4.8, "unit": "mL"}
